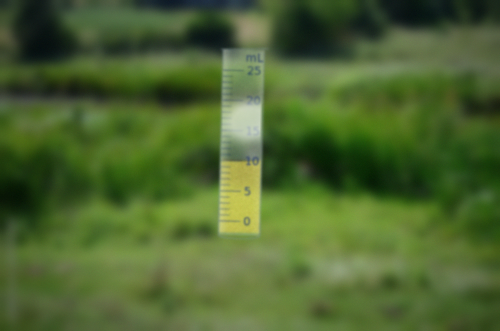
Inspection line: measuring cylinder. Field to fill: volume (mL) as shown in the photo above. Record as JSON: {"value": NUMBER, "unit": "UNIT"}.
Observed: {"value": 10, "unit": "mL"}
